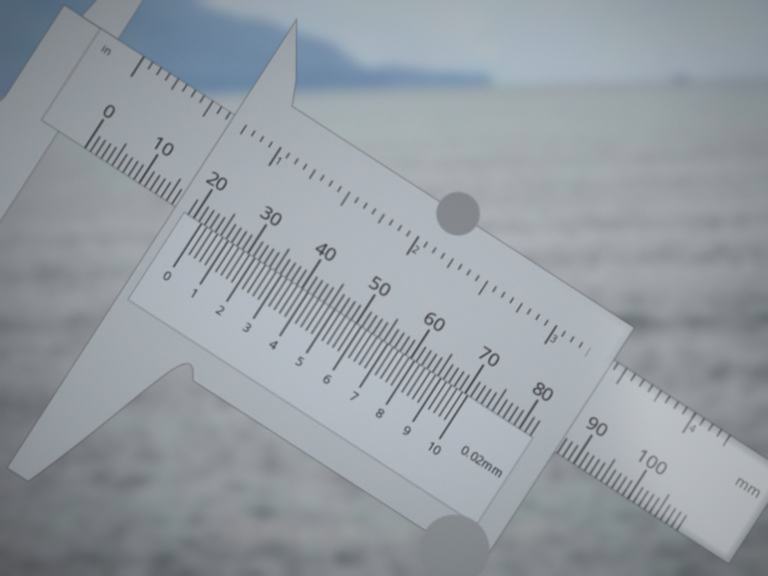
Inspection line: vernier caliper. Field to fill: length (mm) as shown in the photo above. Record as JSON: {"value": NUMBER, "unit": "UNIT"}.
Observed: {"value": 21.5, "unit": "mm"}
